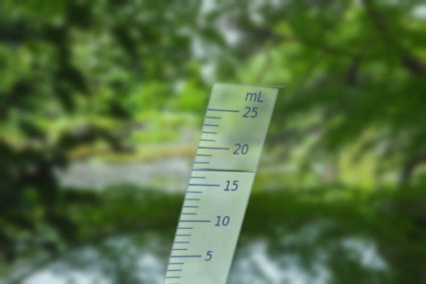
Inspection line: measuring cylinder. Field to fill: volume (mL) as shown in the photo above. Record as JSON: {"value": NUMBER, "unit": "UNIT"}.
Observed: {"value": 17, "unit": "mL"}
